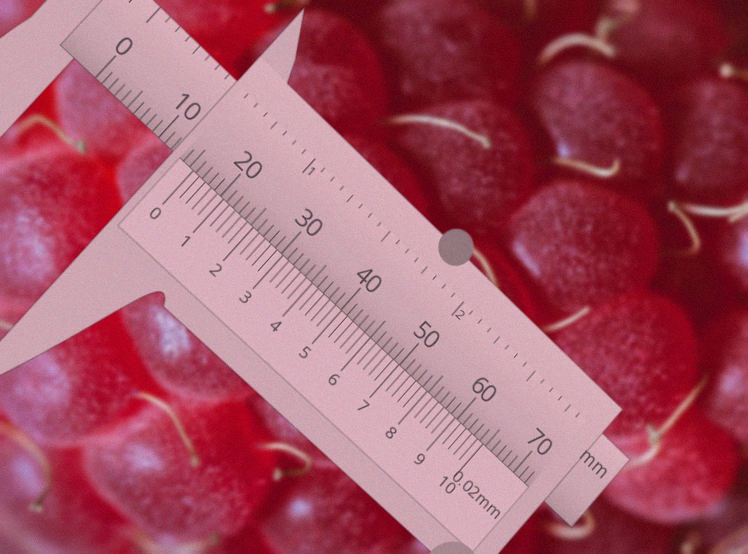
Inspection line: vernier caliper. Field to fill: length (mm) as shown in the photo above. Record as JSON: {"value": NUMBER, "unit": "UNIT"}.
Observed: {"value": 15.6, "unit": "mm"}
